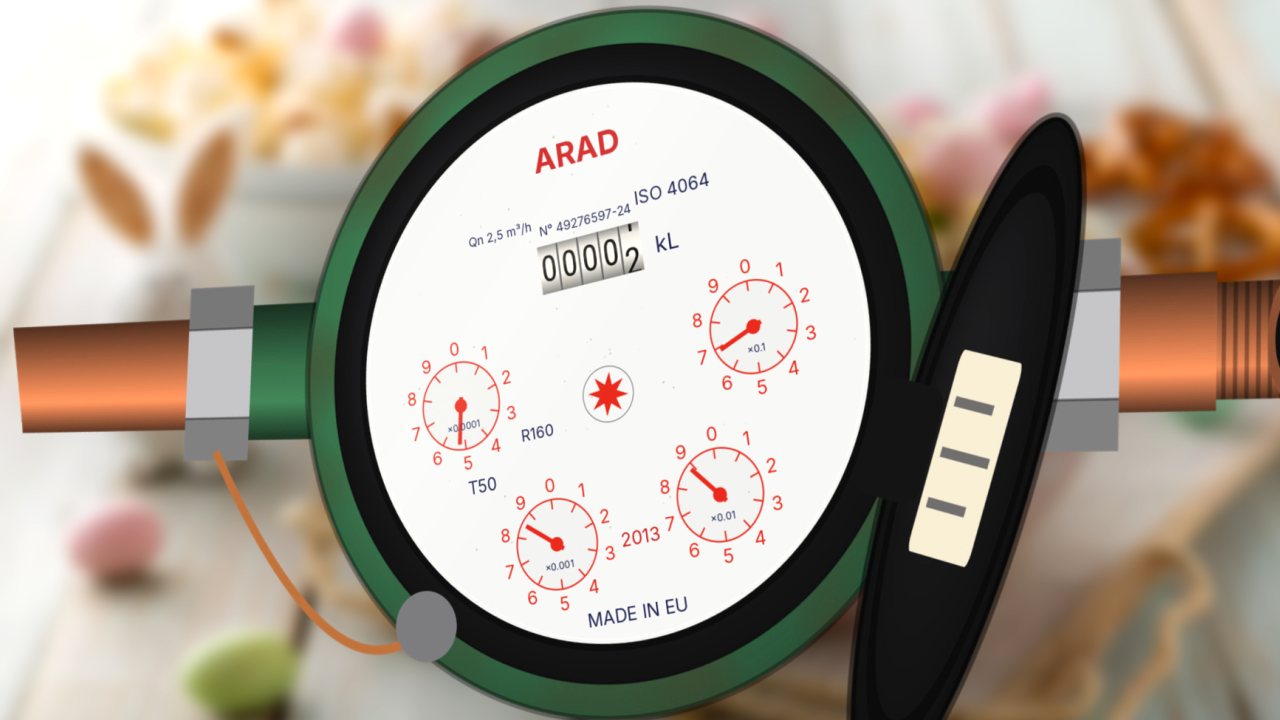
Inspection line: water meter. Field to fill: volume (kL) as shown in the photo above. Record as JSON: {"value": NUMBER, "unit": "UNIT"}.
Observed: {"value": 1.6885, "unit": "kL"}
